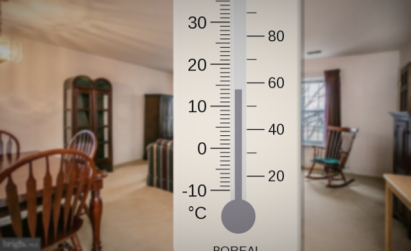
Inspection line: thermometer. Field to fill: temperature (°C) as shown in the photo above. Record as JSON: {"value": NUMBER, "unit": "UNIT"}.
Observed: {"value": 14, "unit": "°C"}
